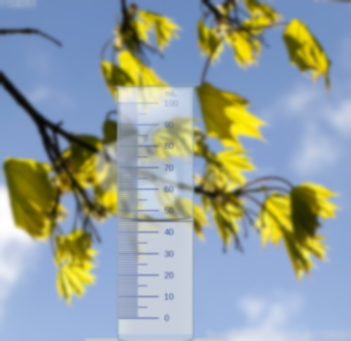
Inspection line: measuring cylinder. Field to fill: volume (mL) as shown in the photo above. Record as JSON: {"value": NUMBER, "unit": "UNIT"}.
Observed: {"value": 45, "unit": "mL"}
